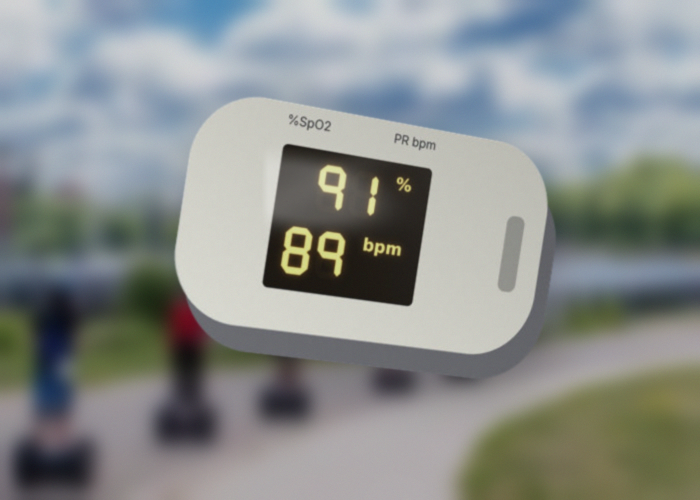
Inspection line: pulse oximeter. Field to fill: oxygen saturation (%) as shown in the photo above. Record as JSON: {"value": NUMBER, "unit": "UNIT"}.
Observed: {"value": 91, "unit": "%"}
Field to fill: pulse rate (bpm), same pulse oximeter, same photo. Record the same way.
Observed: {"value": 89, "unit": "bpm"}
